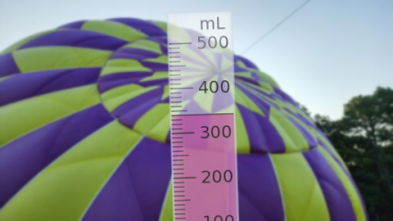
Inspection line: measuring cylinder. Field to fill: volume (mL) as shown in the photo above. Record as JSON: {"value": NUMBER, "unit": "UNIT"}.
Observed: {"value": 340, "unit": "mL"}
